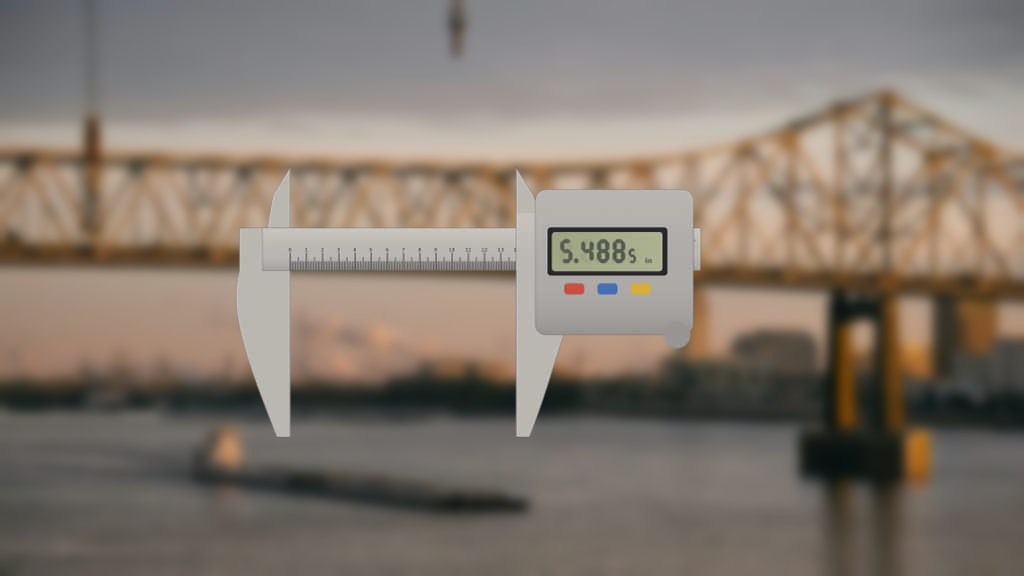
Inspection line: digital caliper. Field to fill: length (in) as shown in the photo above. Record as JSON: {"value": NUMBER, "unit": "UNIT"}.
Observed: {"value": 5.4885, "unit": "in"}
